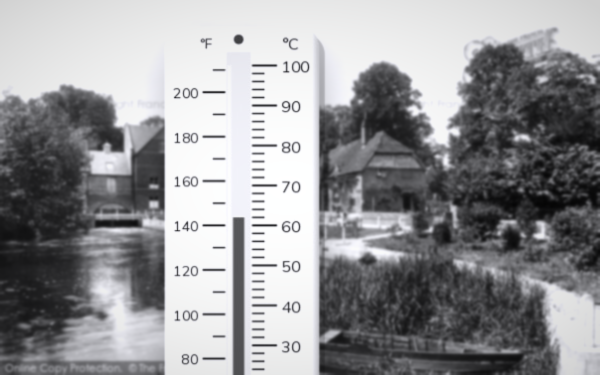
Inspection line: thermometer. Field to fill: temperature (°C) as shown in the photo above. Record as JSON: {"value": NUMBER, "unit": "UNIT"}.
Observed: {"value": 62, "unit": "°C"}
